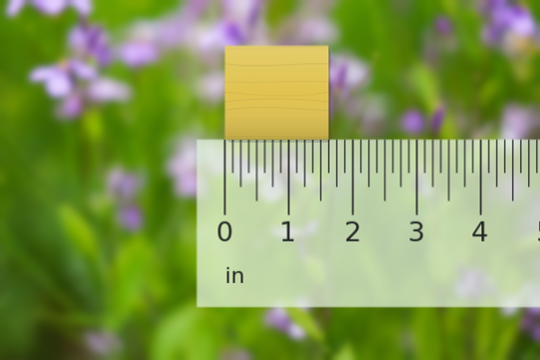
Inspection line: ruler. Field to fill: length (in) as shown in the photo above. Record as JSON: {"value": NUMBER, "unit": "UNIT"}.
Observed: {"value": 1.625, "unit": "in"}
